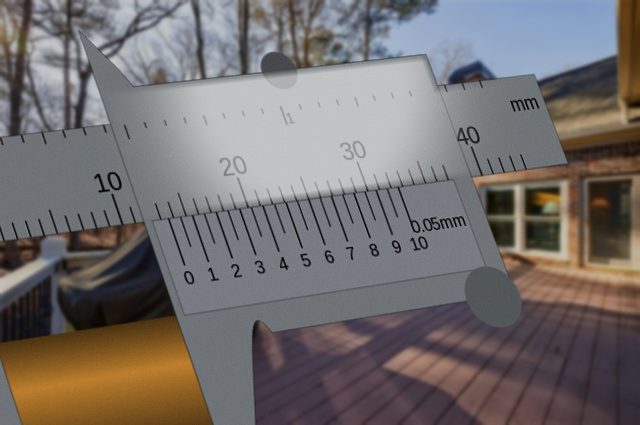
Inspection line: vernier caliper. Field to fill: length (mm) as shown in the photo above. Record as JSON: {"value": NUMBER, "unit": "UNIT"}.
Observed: {"value": 13.6, "unit": "mm"}
